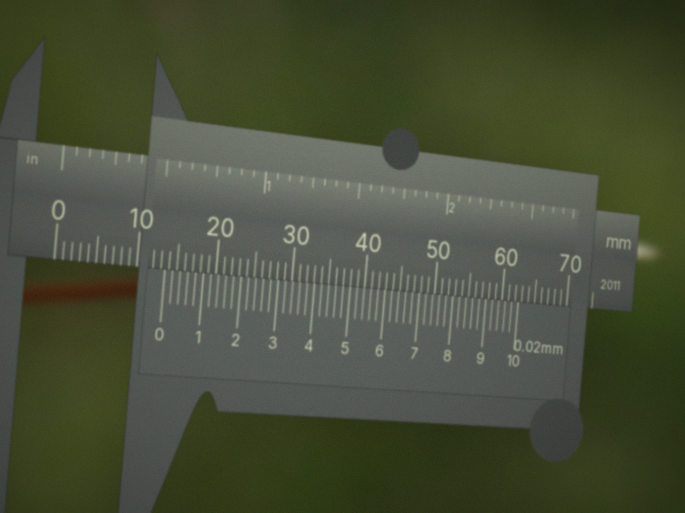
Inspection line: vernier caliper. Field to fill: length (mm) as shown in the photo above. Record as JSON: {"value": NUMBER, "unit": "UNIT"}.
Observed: {"value": 13.5, "unit": "mm"}
